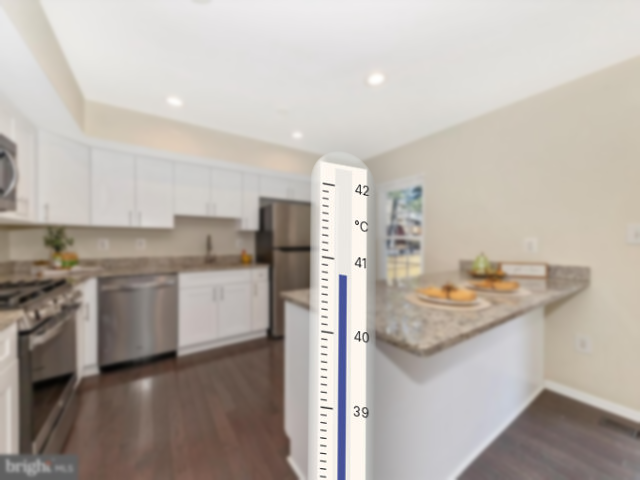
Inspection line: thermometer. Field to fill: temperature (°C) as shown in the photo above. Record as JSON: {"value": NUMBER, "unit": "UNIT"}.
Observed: {"value": 40.8, "unit": "°C"}
